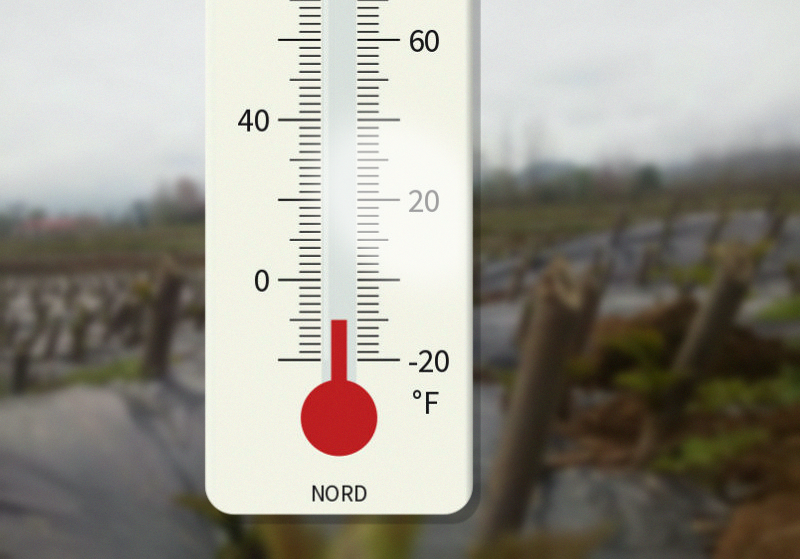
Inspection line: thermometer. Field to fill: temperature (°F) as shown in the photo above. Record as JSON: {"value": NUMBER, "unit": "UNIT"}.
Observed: {"value": -10, "unit": "°F"}
